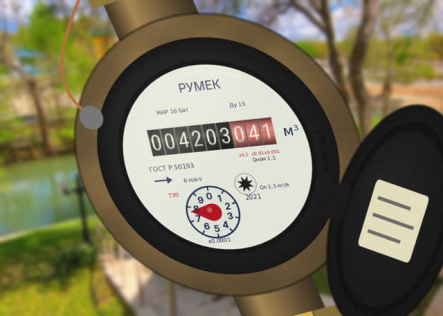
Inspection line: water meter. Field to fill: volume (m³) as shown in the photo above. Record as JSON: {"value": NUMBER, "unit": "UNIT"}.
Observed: {"value": 4203.0417, "unit": "m³"}
